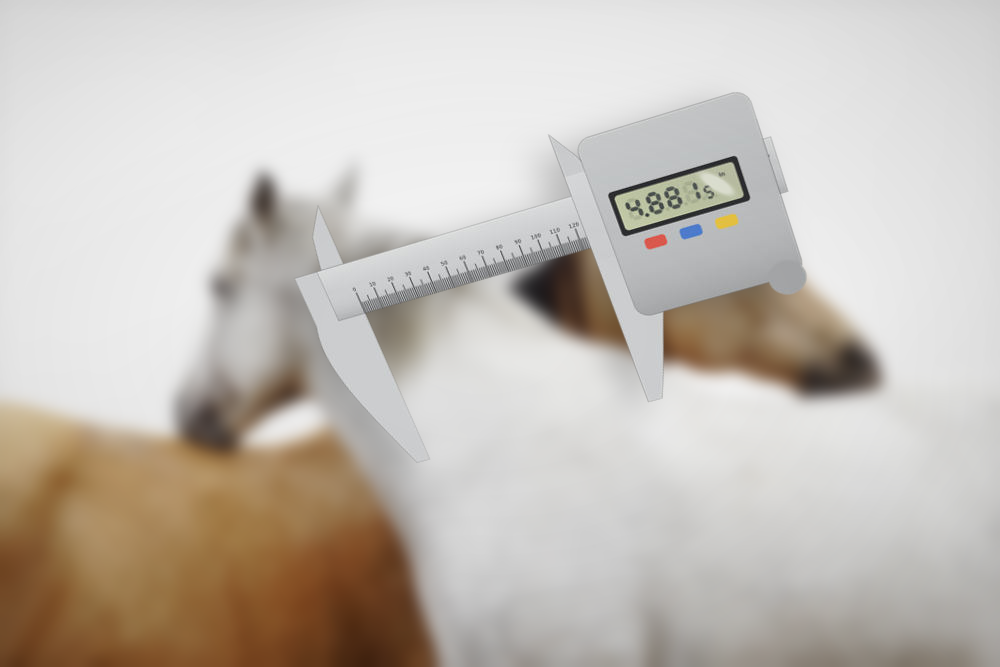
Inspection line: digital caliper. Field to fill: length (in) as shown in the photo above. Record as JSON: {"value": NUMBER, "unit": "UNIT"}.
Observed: {"value": 4.8815, "unit": "in"}
